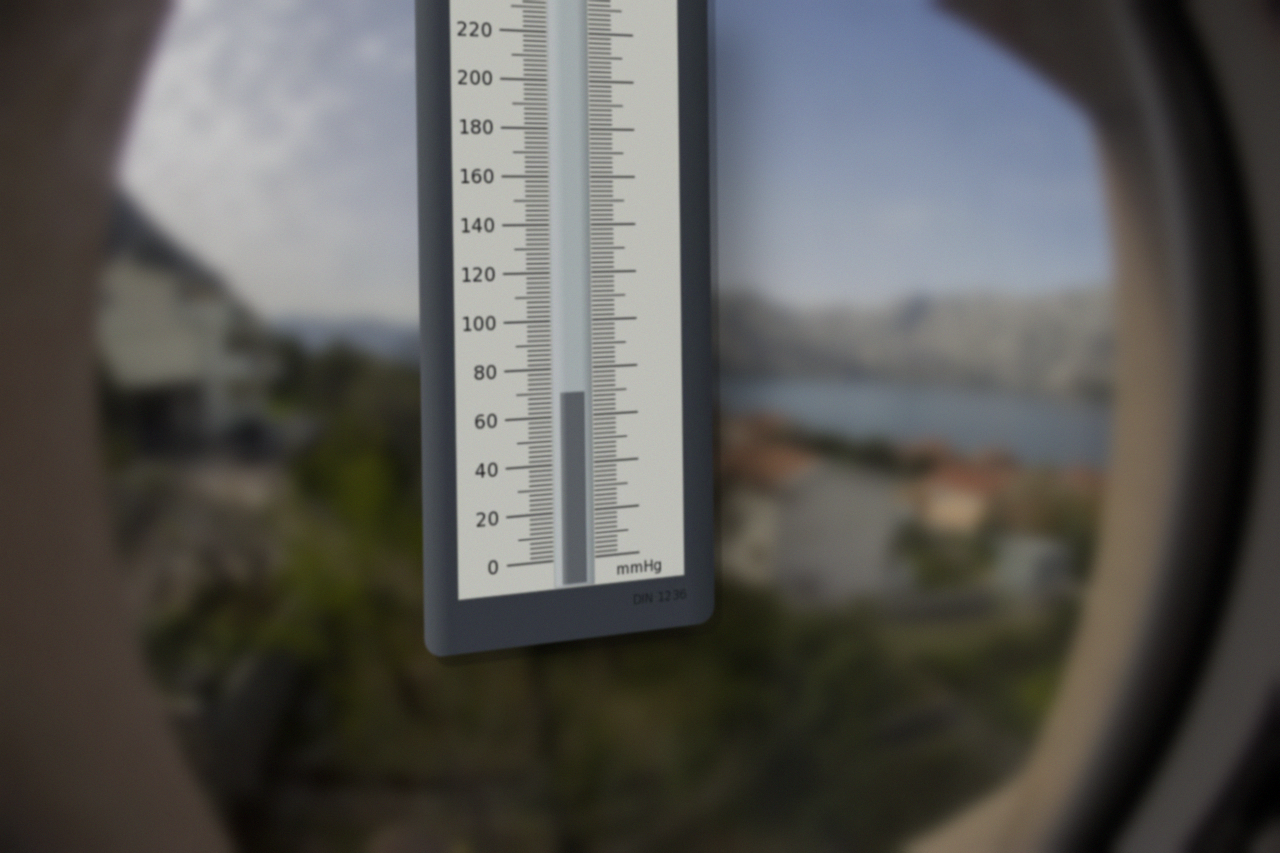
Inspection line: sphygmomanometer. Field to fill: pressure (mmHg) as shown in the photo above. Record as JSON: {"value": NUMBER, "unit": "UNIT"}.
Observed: {"value": 70, "unit": "mmHg"}
